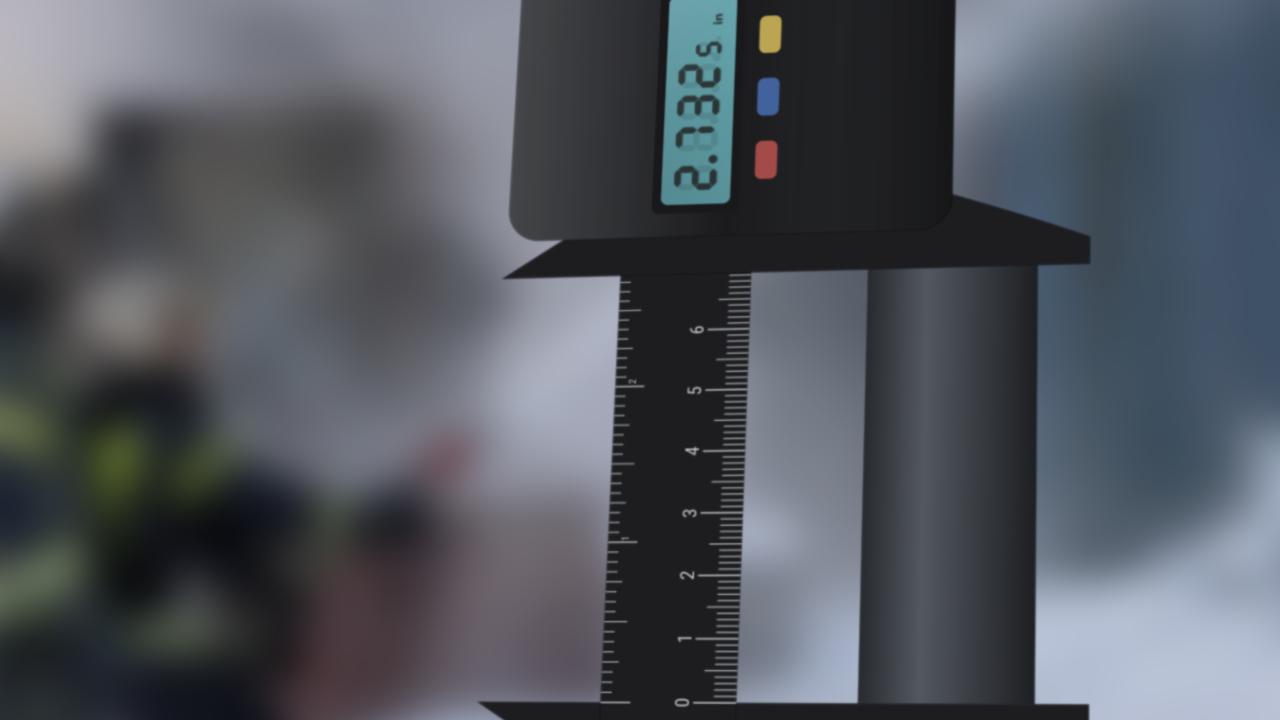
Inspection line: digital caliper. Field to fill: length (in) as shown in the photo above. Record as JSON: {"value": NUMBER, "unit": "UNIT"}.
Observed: {"value": 2.7325, "unit": "in"}
